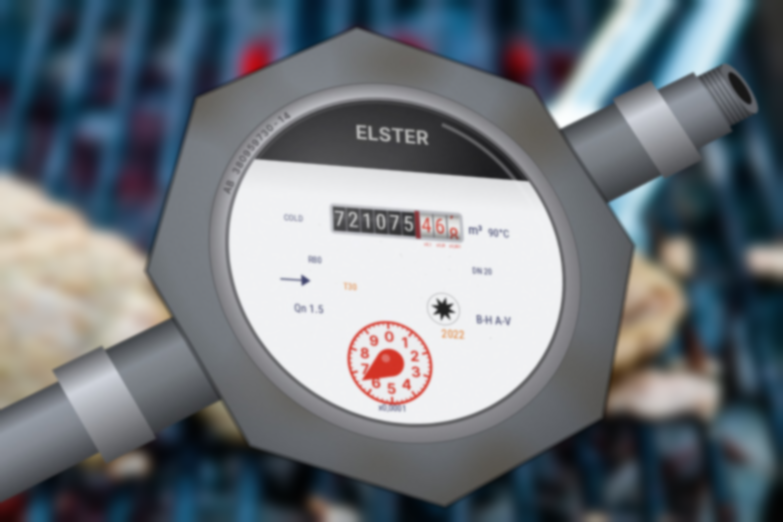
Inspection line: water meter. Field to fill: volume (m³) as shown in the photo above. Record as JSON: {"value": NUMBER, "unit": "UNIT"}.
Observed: {"value": 721075.4676, "unit": "m³"}
